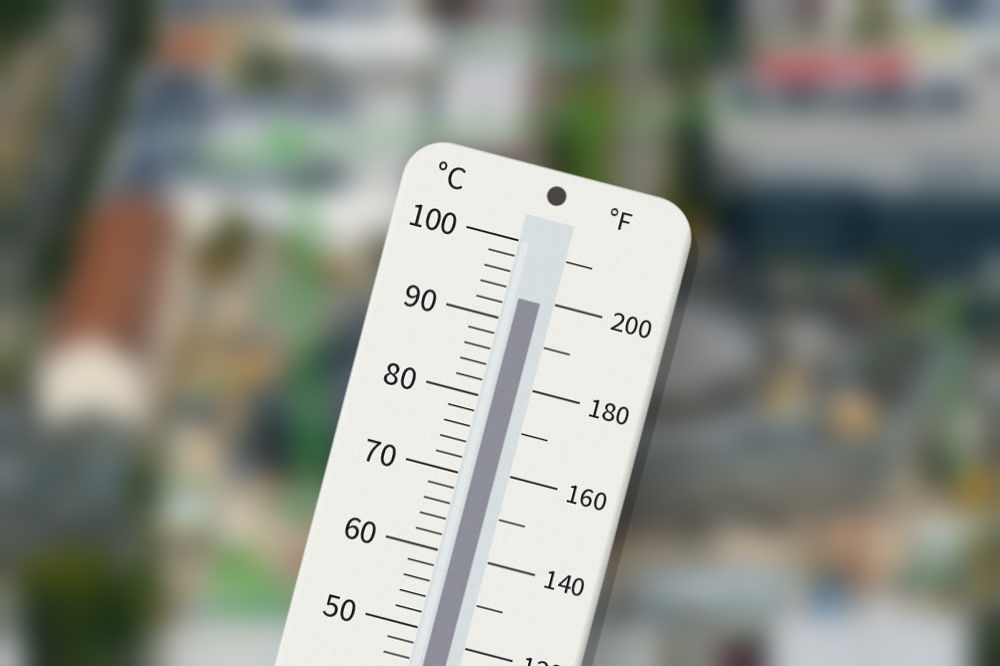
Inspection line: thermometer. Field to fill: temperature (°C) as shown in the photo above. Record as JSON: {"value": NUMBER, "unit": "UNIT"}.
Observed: {"value": 93, "unit": "°C"}
